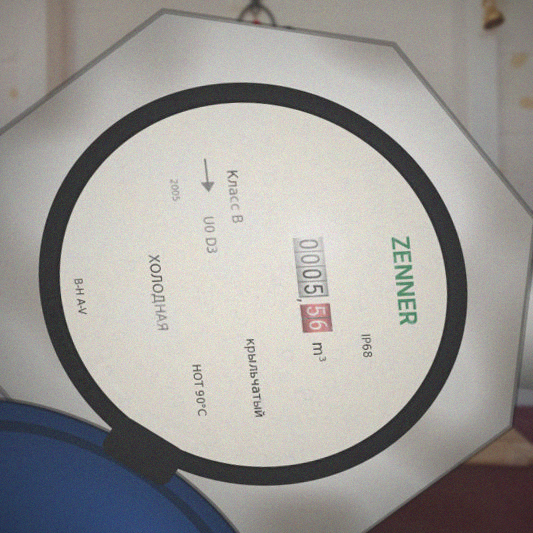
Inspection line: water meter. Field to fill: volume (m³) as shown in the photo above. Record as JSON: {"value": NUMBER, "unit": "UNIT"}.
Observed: {"value": 5.56, "unit": "m³"}
